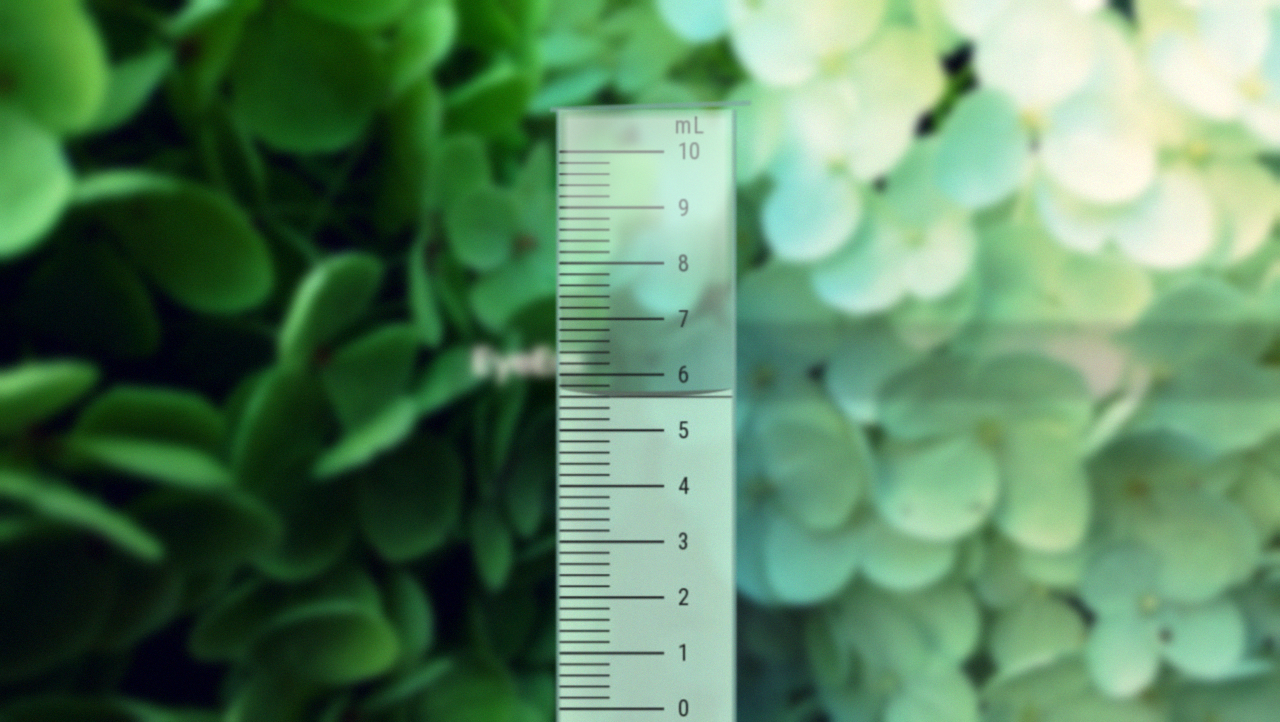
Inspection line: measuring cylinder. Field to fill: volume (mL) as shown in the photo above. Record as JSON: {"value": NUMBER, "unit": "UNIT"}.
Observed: {"value": 5.6, "unit": "mL"}
